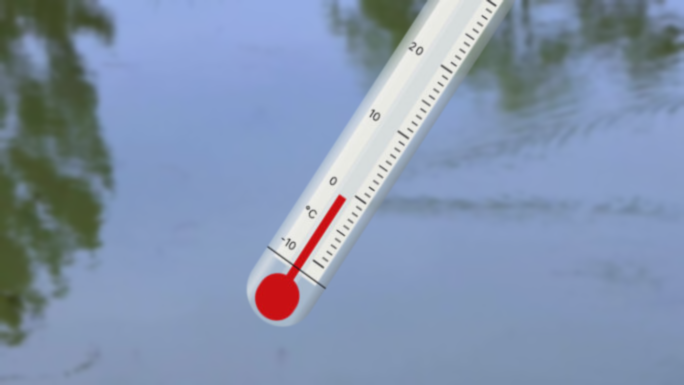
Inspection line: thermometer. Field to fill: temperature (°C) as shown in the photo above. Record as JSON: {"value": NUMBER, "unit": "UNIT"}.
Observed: {"value": -1, "unit": "°C"}
